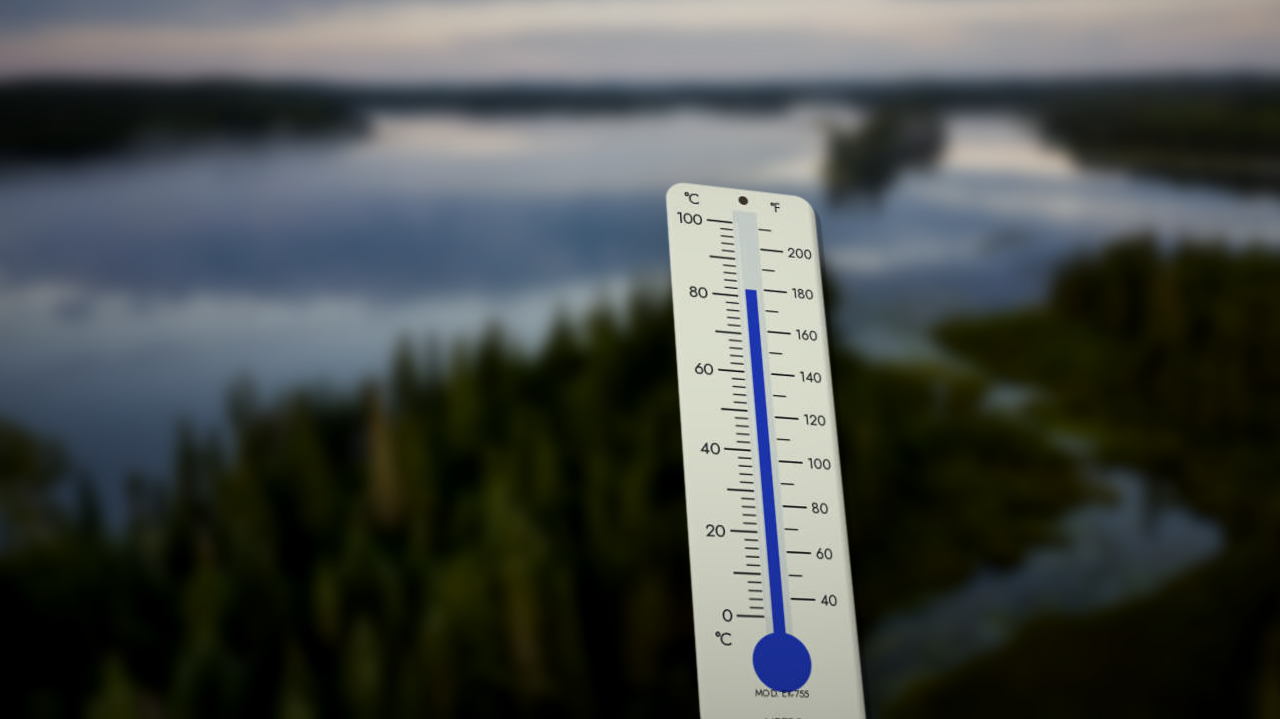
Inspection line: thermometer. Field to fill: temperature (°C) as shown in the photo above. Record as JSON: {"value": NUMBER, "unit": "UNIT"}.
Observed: {"value": 82, "unit": "°C"}
